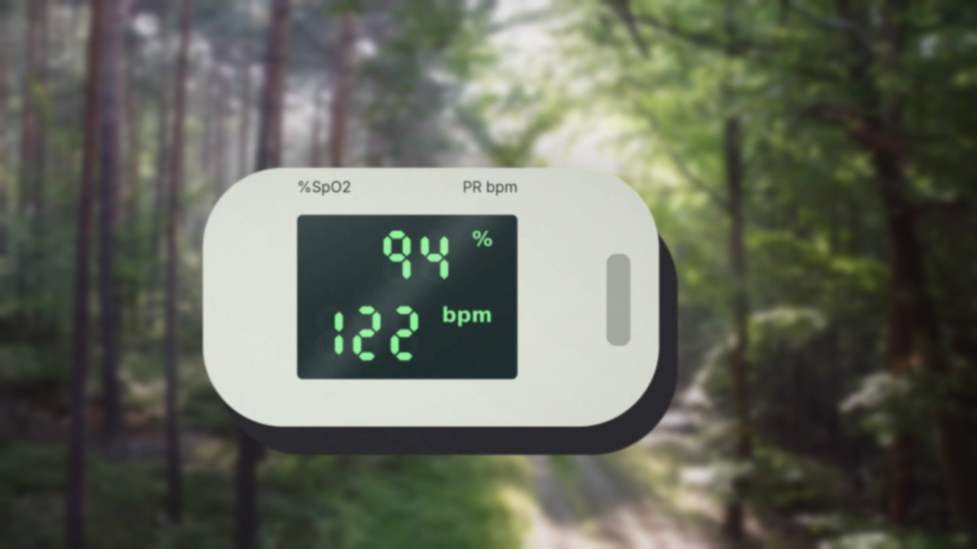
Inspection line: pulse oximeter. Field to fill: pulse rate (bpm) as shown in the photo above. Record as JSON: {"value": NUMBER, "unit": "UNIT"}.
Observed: {"value": 122, "unit": "bpm"}
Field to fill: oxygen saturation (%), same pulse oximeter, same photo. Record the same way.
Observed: {"value": 94, "unit": "%"}
